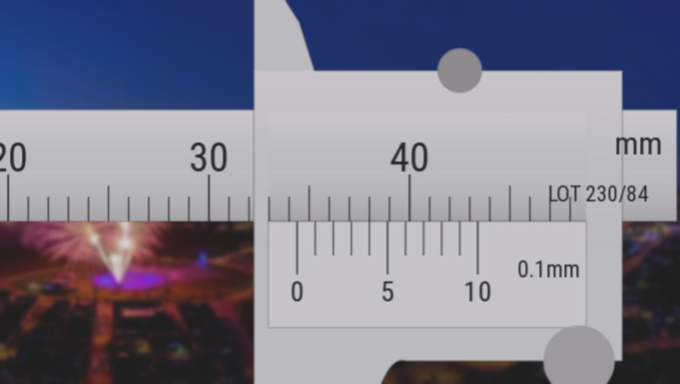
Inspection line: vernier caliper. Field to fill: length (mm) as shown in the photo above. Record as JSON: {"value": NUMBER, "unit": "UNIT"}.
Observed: {"value": 34.4, "unit": "mm"}
